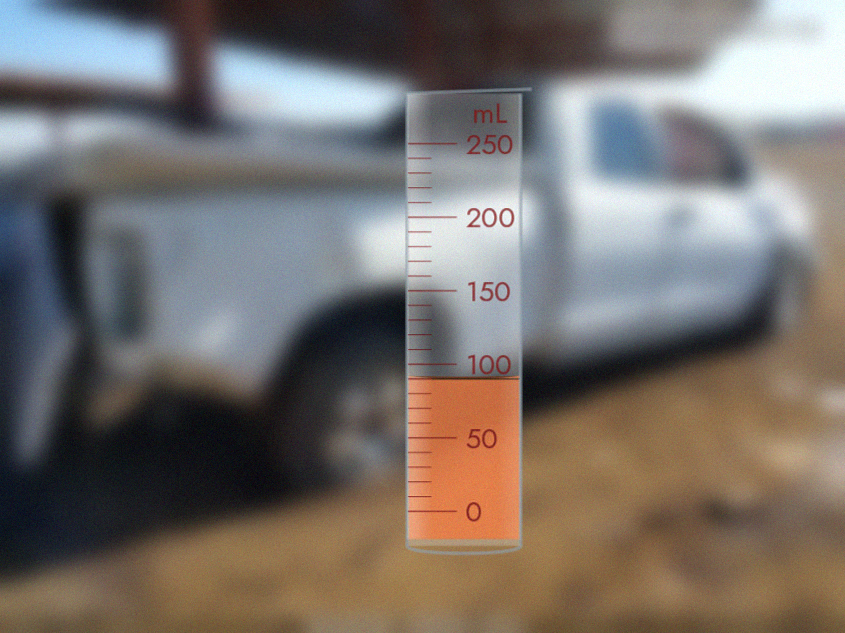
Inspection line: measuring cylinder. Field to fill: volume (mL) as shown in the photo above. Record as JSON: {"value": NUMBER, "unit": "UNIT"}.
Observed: {"value": 90, "unit": "mL"}
